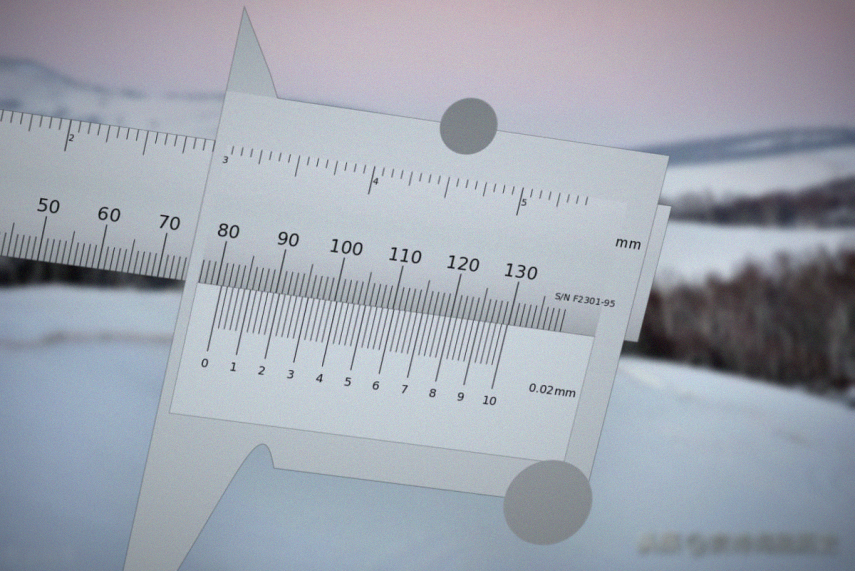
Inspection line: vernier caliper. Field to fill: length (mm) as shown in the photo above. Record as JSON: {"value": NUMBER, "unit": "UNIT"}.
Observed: {"value": 80.8, "unit": "mm"}
